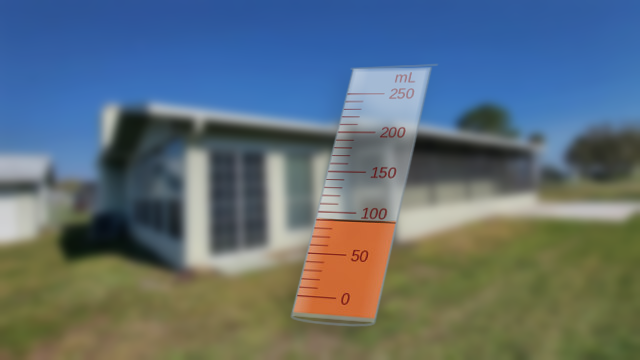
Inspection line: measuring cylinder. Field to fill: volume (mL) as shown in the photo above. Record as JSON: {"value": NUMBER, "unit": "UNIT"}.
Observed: {"value": 90, "unit": "mL"}
